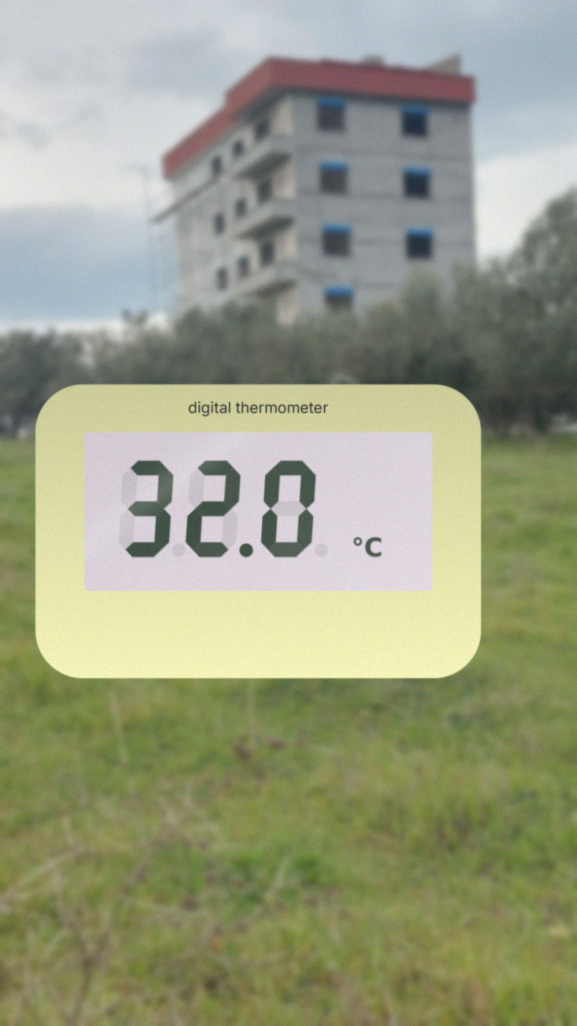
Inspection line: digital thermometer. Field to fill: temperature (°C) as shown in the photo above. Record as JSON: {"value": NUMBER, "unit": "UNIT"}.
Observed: {"value": 32.0, "unit": "°C"}
